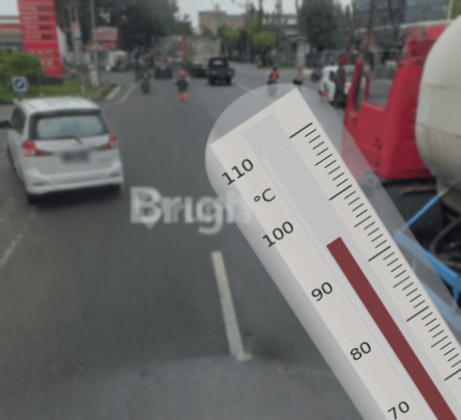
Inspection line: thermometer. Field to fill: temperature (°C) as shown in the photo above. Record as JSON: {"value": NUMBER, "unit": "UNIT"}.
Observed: {"value": 95, "unit": "°C"}
